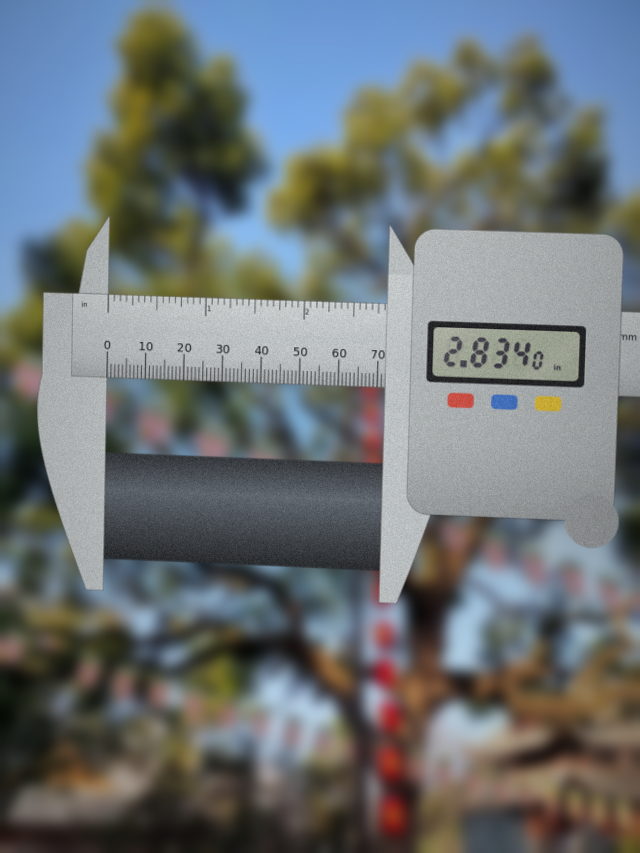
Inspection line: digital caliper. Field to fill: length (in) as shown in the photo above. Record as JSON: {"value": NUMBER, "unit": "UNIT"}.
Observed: {"value": 2.8340, "unit": "in"}
